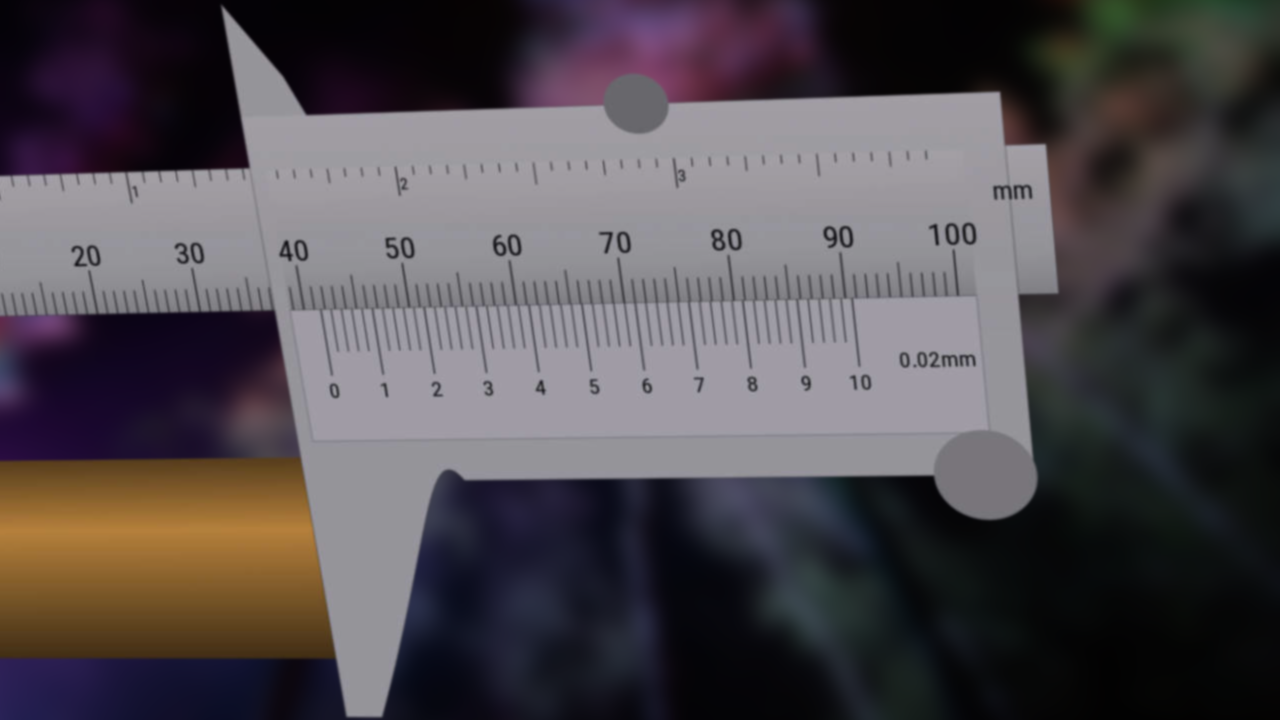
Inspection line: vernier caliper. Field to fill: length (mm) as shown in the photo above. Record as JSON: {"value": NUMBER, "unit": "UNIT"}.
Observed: {"value": 41.6, "unit": "mm"}
